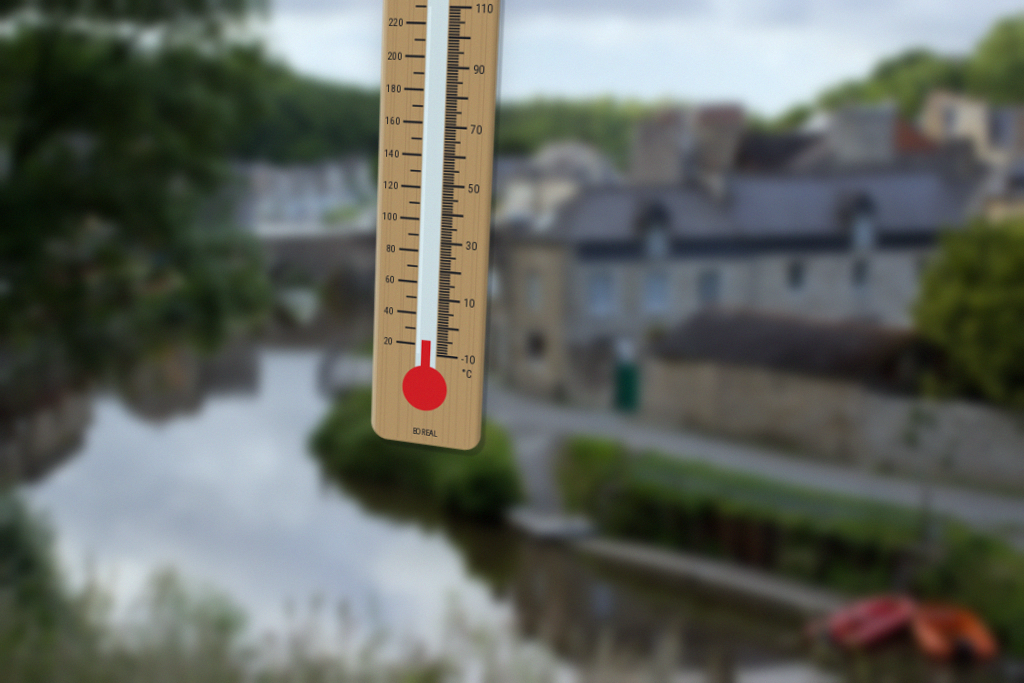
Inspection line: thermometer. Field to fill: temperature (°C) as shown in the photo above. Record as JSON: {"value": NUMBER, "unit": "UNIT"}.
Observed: {"value": -5, "unit": "°C"}
